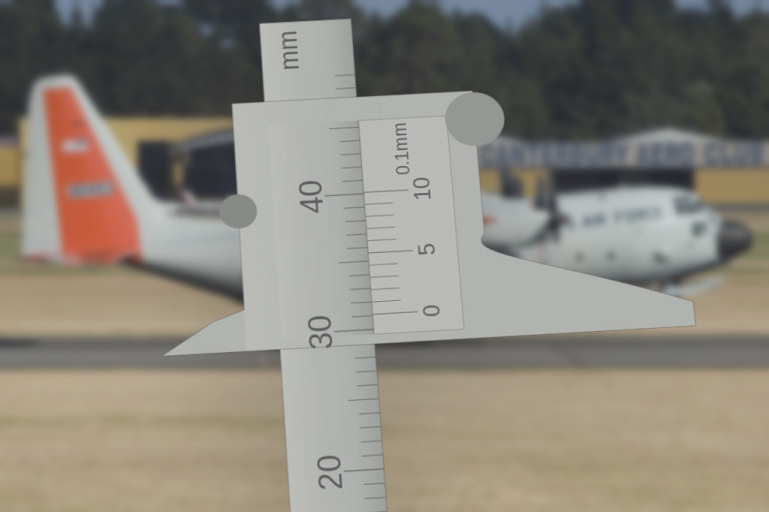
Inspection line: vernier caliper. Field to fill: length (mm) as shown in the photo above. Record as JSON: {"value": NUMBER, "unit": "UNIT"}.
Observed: {"value": 31.1, "unit": "mm"}
